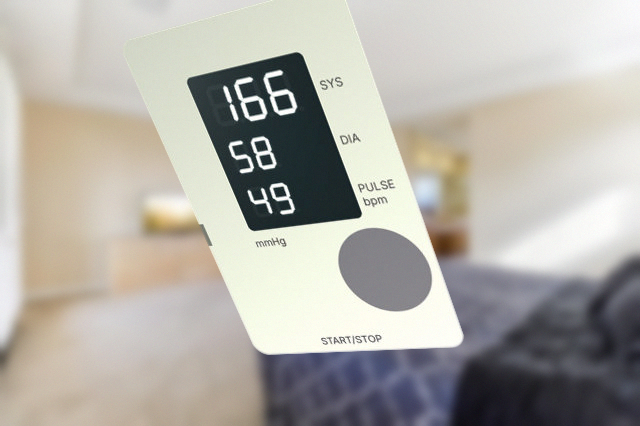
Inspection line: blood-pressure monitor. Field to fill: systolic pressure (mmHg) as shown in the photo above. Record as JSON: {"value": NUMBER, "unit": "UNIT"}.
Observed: {"value": 166, "unit": "mmHg"}
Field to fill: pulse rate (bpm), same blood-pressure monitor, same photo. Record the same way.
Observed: {"value": 49, "unit": "bpm"}
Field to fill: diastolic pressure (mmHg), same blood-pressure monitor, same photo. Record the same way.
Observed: {"value": 58, "unit": "mmHg"}
